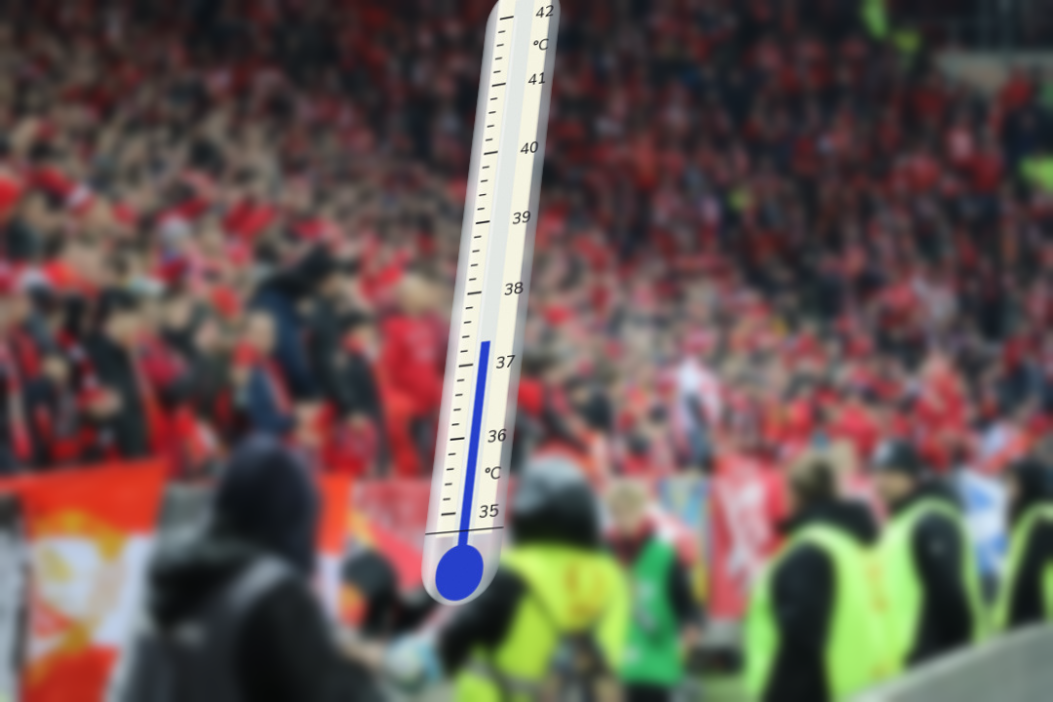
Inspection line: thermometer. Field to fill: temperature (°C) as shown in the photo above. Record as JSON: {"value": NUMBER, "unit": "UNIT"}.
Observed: {"value": 37.3, "unit": "°C"}
